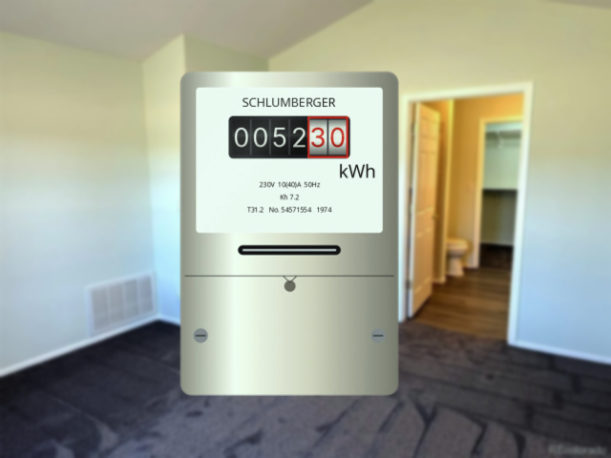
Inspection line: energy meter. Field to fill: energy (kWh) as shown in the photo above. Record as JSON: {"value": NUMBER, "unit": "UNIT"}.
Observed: {"value": 52.30, "unit": "kWh"}
